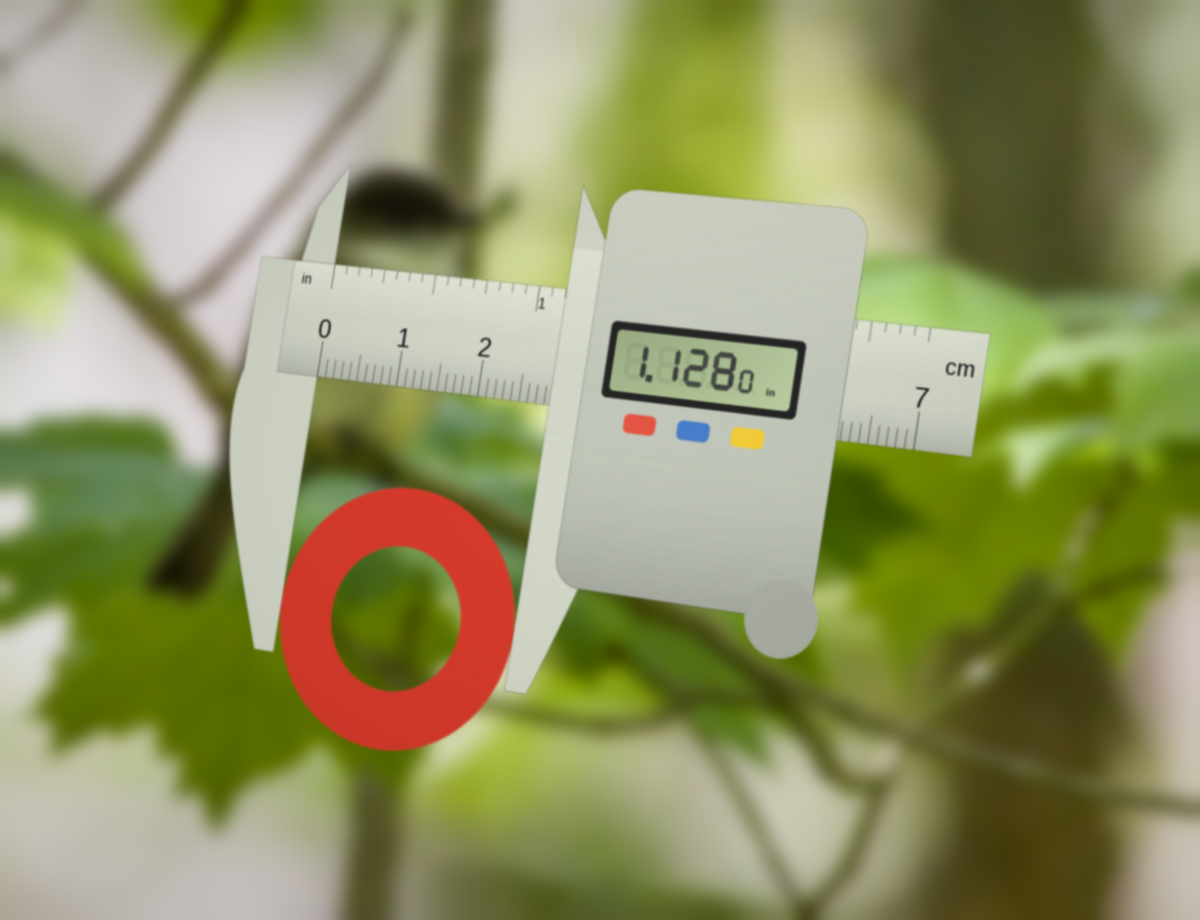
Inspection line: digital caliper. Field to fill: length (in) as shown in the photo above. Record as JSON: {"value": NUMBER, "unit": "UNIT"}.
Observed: {"value": 1.1280, "unit": "in"}
